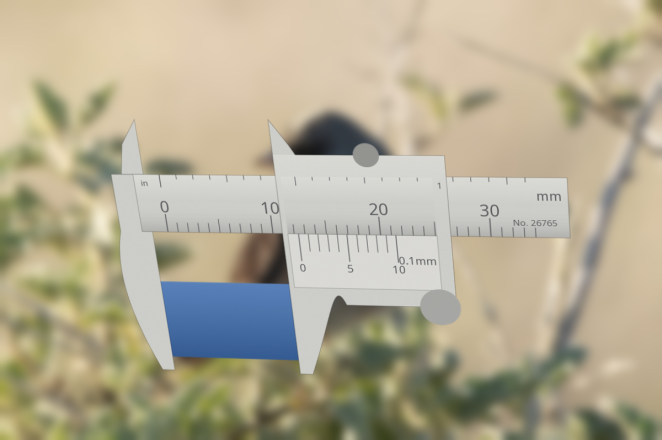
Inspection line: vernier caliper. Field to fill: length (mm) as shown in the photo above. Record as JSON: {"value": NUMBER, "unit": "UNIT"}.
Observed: {"value": 12.4, "unit": "mm"}
